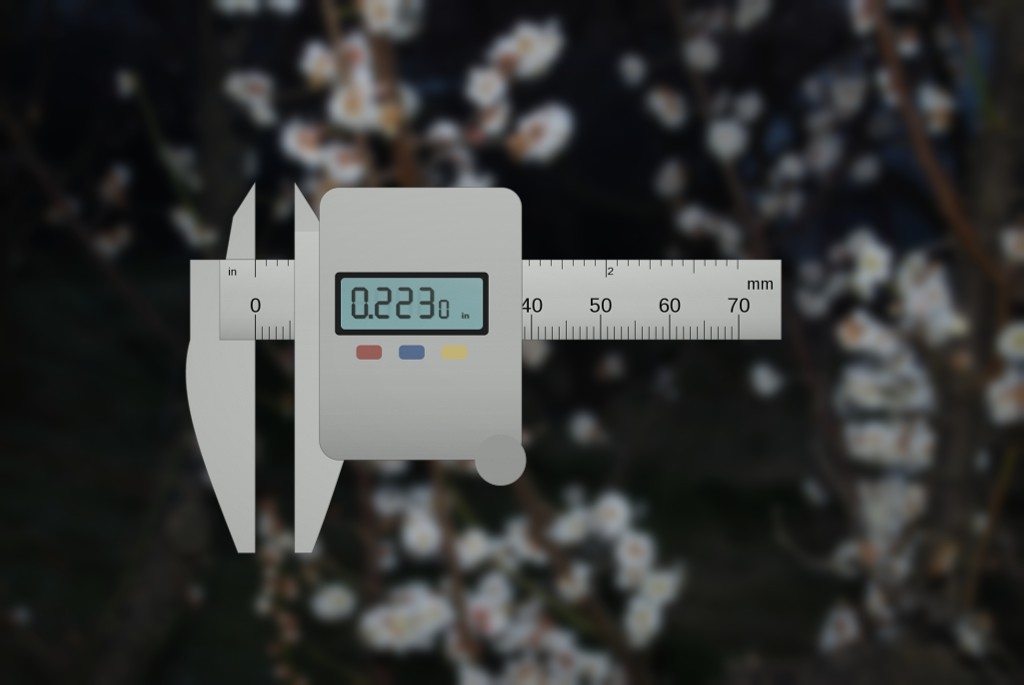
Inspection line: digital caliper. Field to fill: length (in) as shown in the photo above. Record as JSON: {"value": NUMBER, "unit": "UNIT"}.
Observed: {"value": 0.2230, "unit": "in"}
